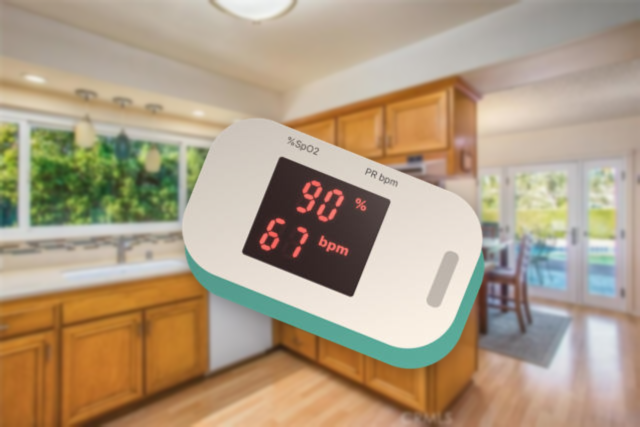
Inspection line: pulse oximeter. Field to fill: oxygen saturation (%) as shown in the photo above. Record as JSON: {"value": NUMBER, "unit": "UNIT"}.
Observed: {"value": 90, "unit": "%"}
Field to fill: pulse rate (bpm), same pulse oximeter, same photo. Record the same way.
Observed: {"value": 67, "unit": "bpm"}
